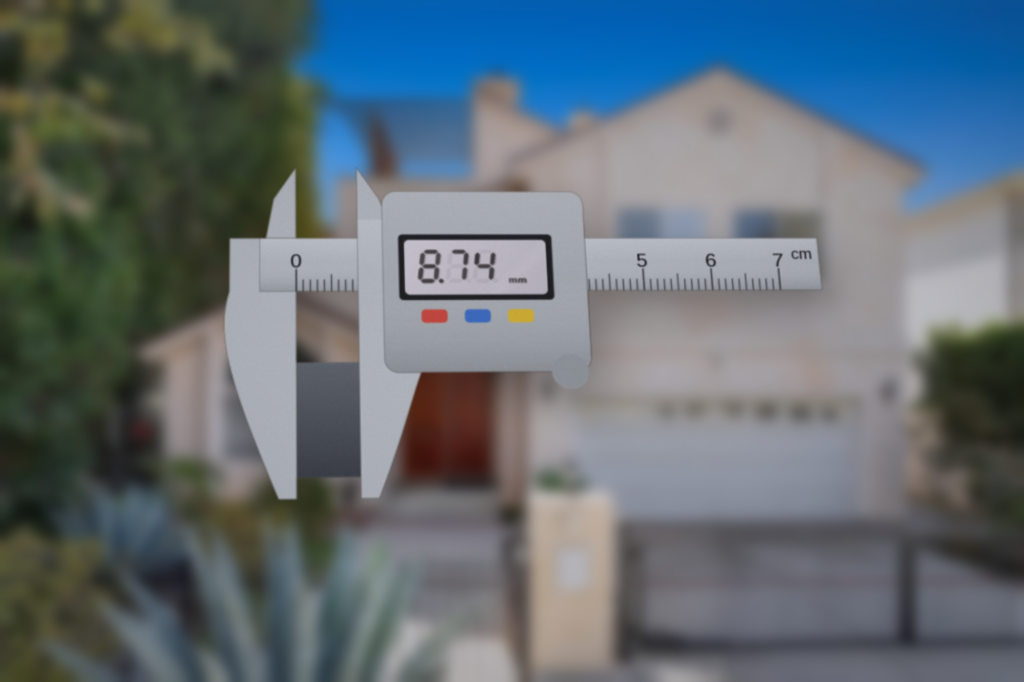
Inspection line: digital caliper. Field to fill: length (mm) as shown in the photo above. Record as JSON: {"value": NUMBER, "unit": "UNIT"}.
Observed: {"value": 8.74, "unit": "mm"}
